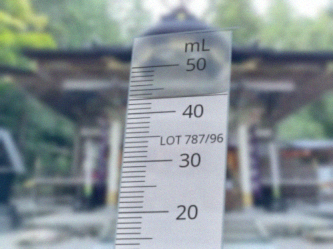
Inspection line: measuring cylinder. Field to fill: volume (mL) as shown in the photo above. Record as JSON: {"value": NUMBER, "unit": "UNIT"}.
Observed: {"value": 43, "unit": "mL"}
